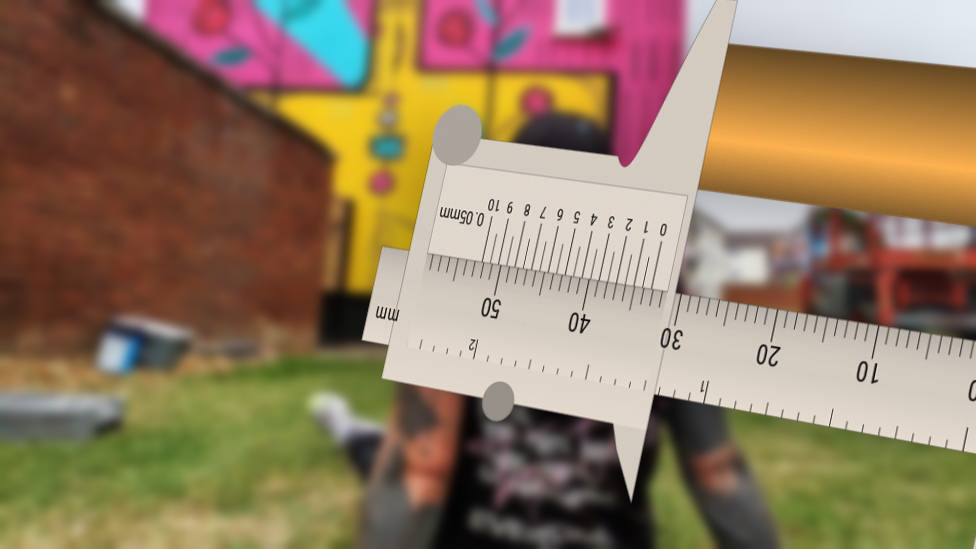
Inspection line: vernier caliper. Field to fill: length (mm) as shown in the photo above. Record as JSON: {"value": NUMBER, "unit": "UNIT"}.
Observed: {"value": 33.2, "unit": "mm"}
